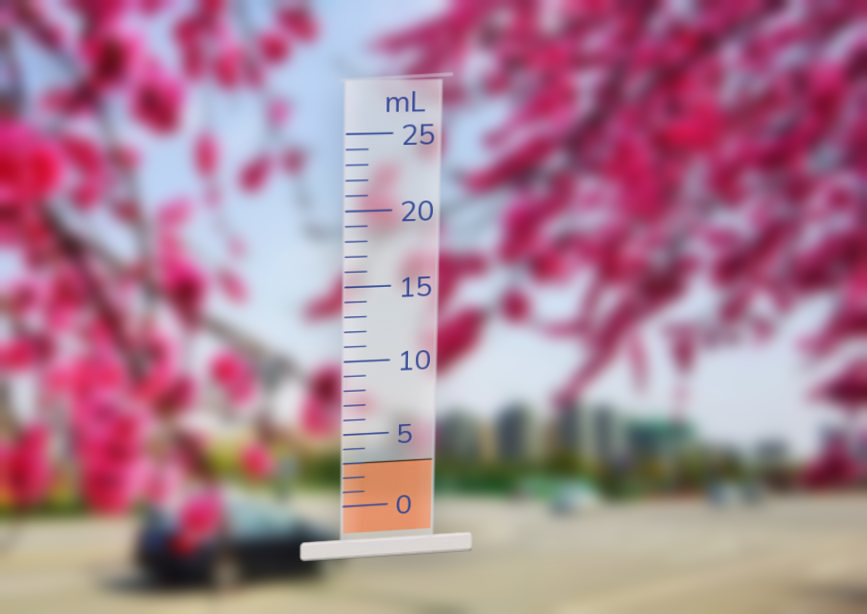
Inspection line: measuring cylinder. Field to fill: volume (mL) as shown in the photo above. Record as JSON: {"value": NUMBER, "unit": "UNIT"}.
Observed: {"value": 3, "unit": "mL"}
